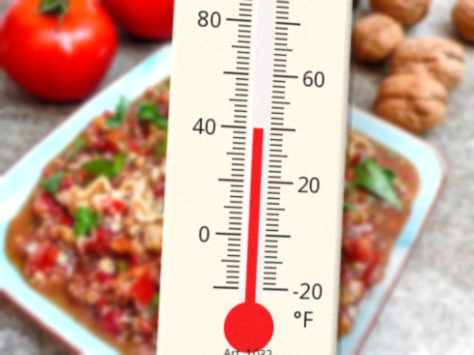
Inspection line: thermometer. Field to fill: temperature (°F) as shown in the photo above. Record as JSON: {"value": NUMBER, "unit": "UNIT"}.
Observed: {"value": 40, "unit": "°F"}
